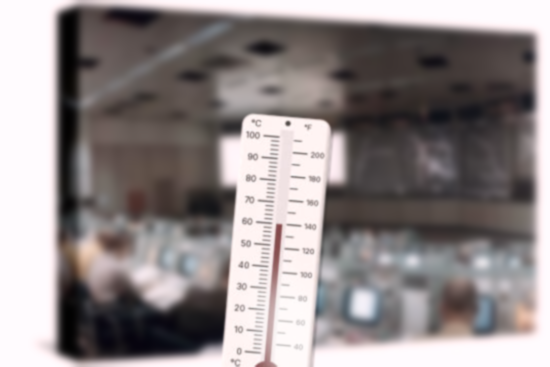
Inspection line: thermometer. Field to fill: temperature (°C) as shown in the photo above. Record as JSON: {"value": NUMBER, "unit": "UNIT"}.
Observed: {"value": 60, "unit": "°C"}
